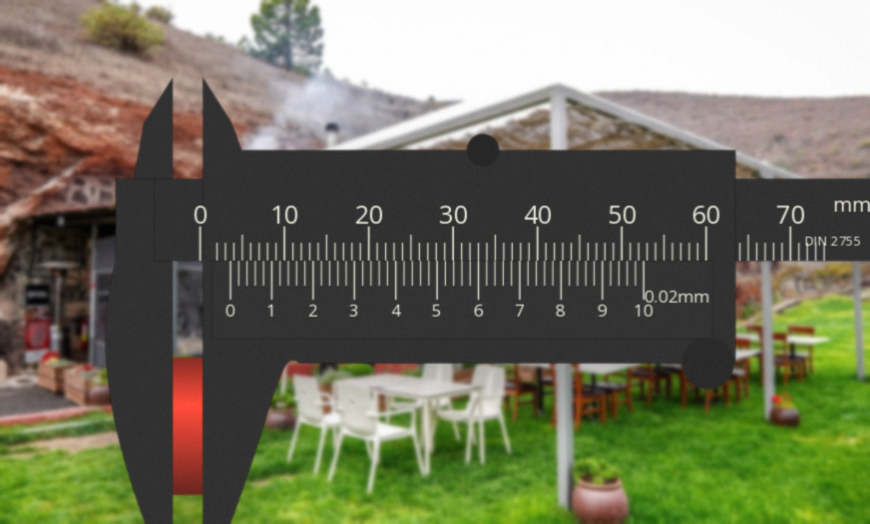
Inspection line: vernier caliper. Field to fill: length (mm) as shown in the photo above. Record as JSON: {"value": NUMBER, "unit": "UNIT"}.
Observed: {"value": 3.6, "unit": "mm"}
